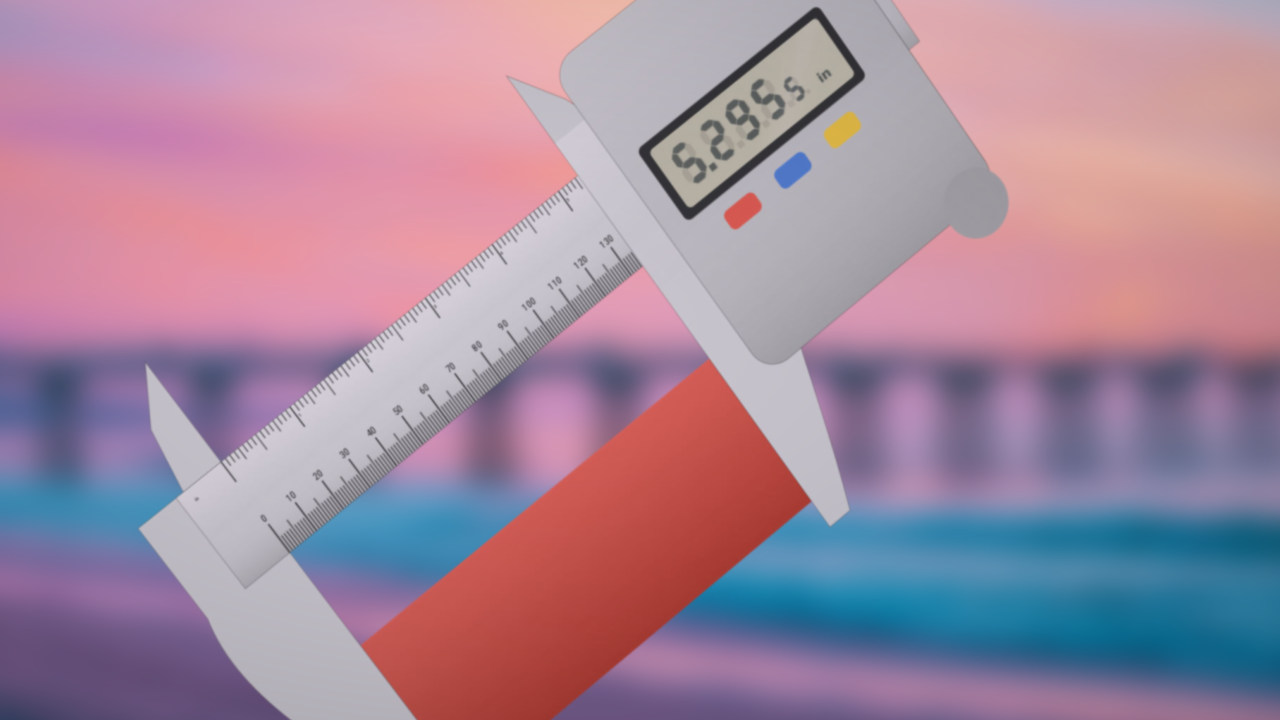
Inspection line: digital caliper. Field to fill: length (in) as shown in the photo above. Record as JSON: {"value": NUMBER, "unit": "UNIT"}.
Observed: {"value": 5.2955, "unit": "in"}
